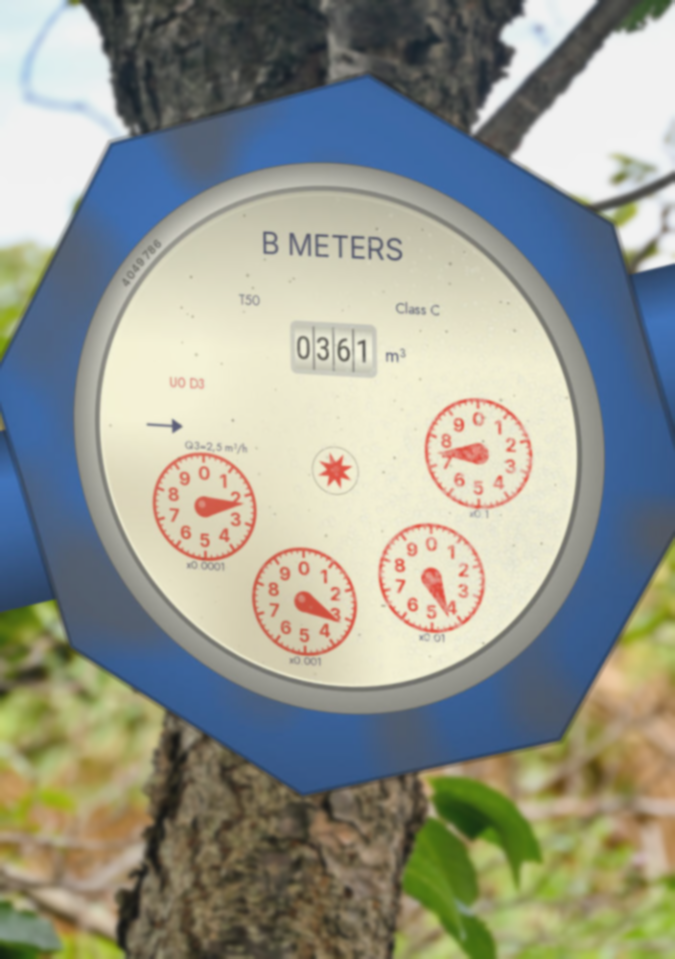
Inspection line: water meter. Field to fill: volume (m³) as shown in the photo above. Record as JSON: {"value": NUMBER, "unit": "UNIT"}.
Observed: {"value": 361.7432, "unit": "m³"}
